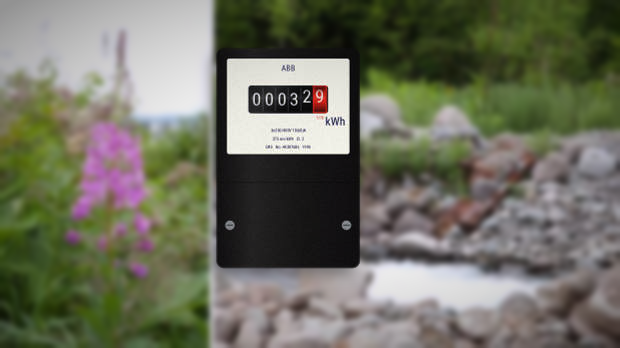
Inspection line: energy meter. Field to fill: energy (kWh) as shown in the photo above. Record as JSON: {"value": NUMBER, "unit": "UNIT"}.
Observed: {"value": 32.9, "unit": "kWh"}
